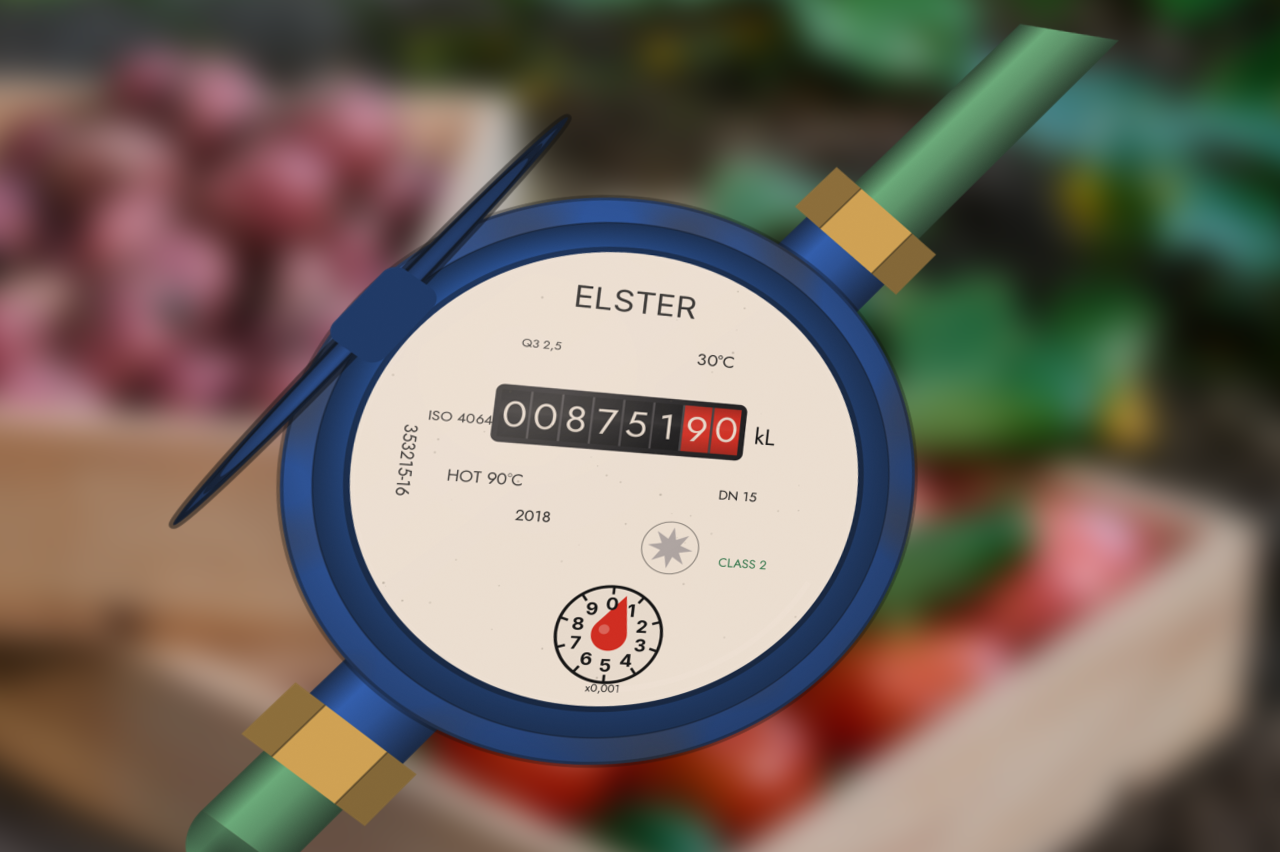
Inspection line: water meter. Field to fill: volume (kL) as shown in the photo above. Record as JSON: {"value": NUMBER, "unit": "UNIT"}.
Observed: {"value": 8751.900, "unit": "kL"}
